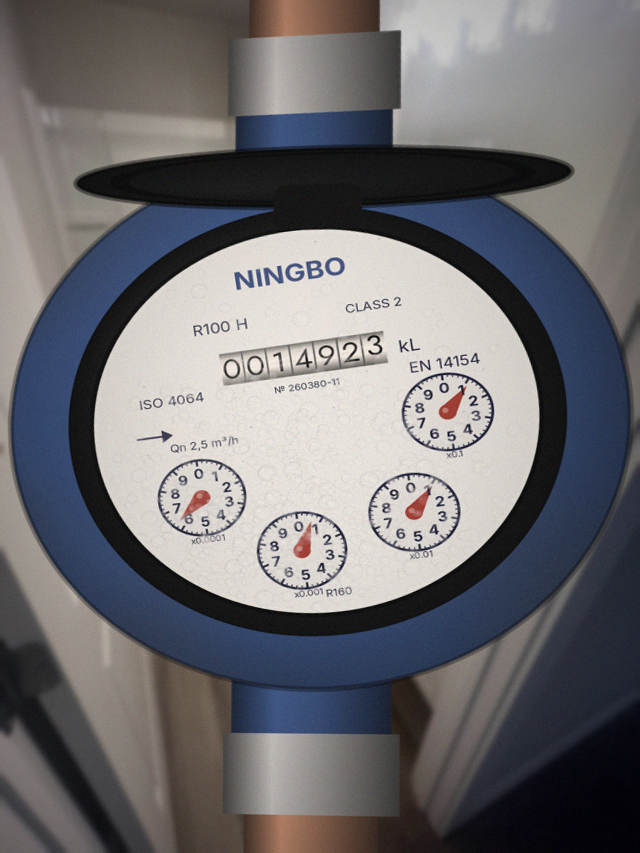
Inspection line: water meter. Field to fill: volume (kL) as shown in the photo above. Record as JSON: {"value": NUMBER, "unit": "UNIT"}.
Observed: {"value": 14923.1106, "unit": "kL"}
